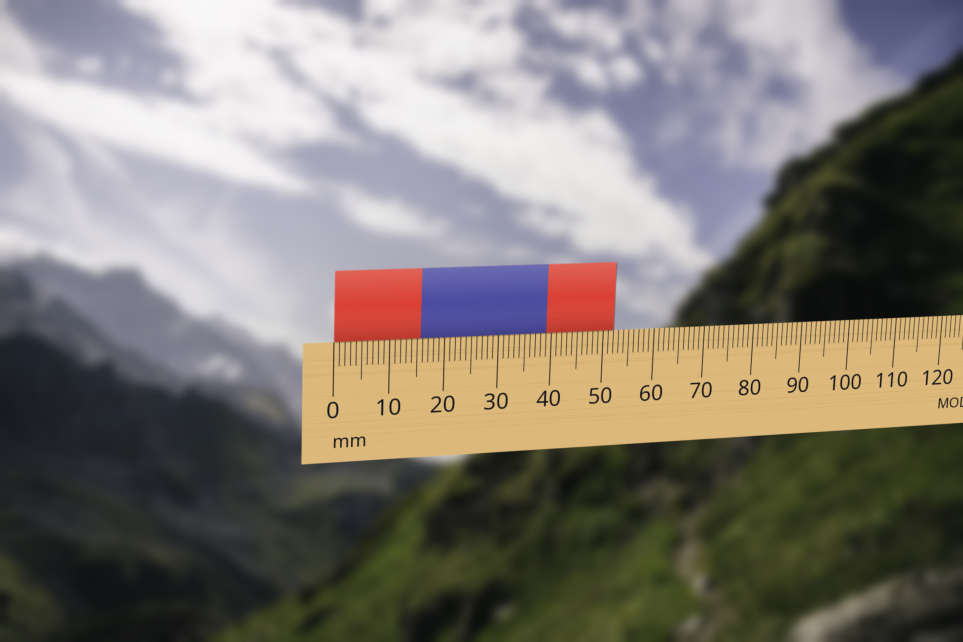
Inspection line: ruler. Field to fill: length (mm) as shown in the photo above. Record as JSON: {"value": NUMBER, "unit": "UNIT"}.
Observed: {"value": 52, "unit": "mm"}
